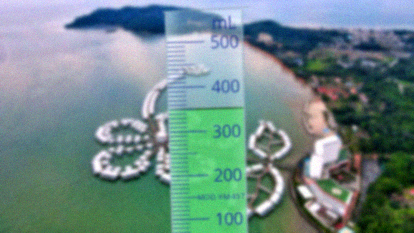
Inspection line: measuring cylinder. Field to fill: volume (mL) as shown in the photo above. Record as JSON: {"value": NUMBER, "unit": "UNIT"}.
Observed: {"value": 350, "unit": "mL"}
